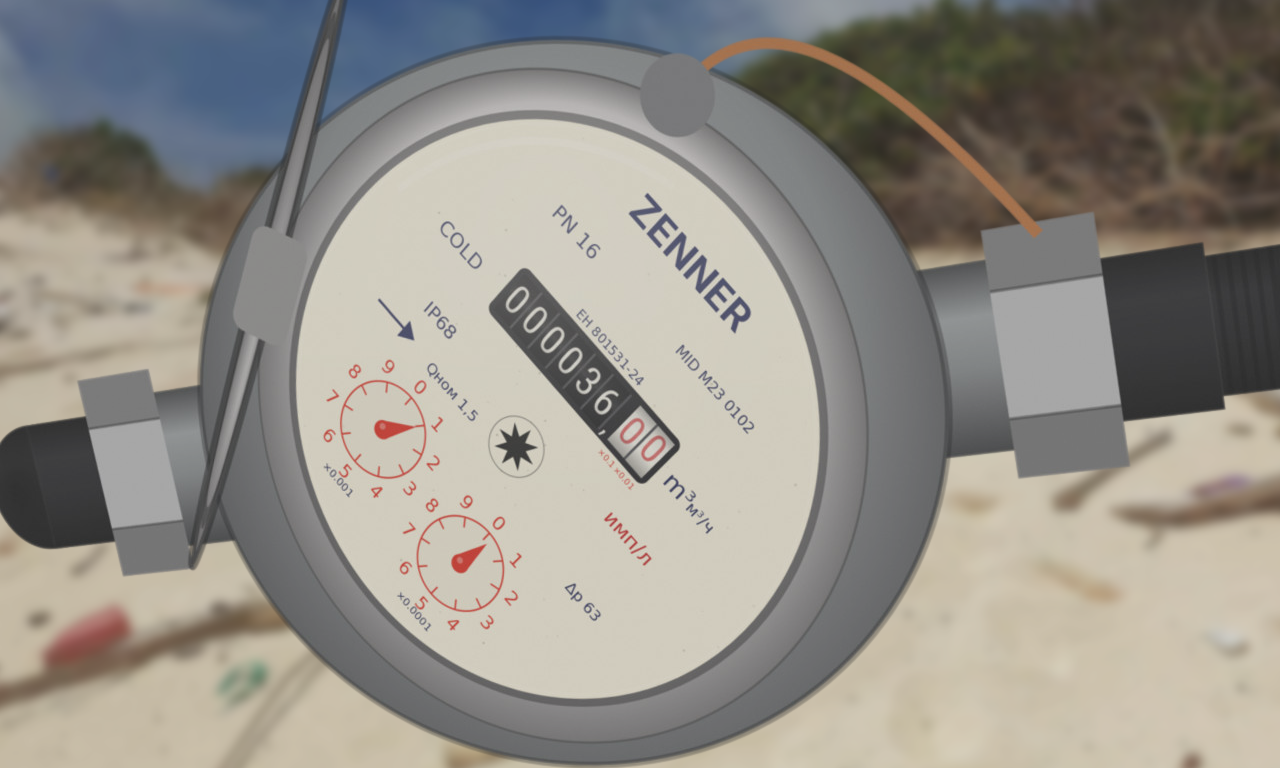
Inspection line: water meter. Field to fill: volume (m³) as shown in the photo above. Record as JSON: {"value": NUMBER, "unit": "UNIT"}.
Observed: {"value": 36.0010, "unit": "m³"}
